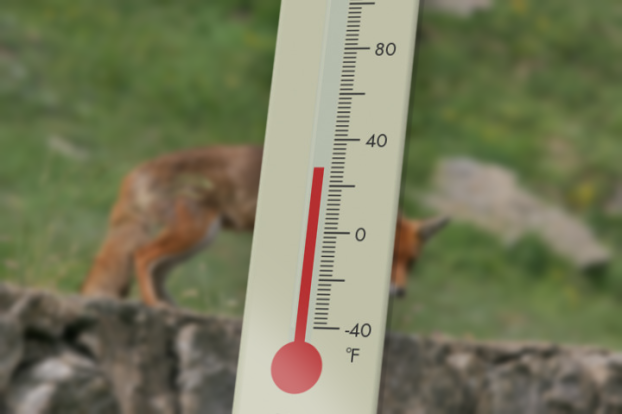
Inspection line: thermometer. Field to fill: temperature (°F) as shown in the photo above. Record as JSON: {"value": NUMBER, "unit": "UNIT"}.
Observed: {"value": 28, "unit": "°F"}
